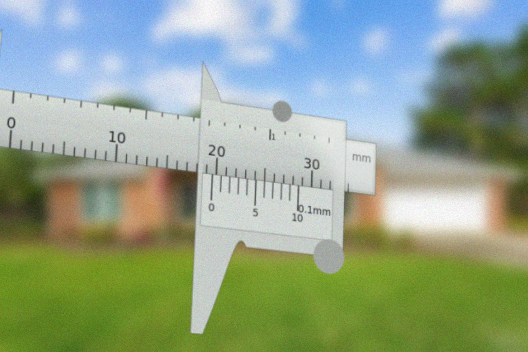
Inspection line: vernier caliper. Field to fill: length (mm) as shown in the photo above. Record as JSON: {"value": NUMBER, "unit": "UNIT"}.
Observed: {"value": 19.6, "unit": "mm"}
